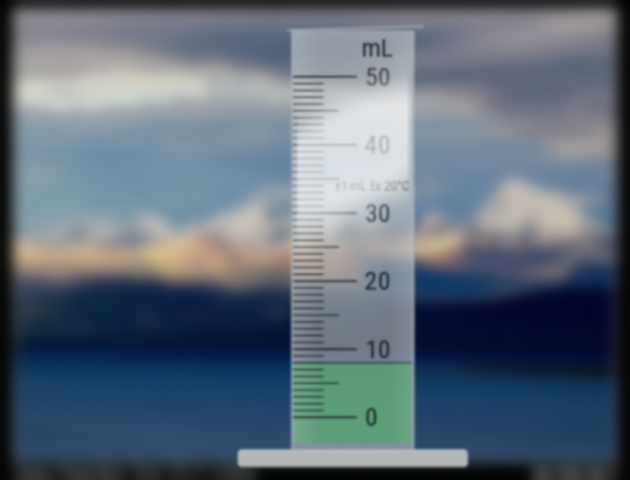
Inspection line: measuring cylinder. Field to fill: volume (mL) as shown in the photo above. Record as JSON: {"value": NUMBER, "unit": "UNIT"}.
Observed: {"value": 8, "unit": "mL"}
